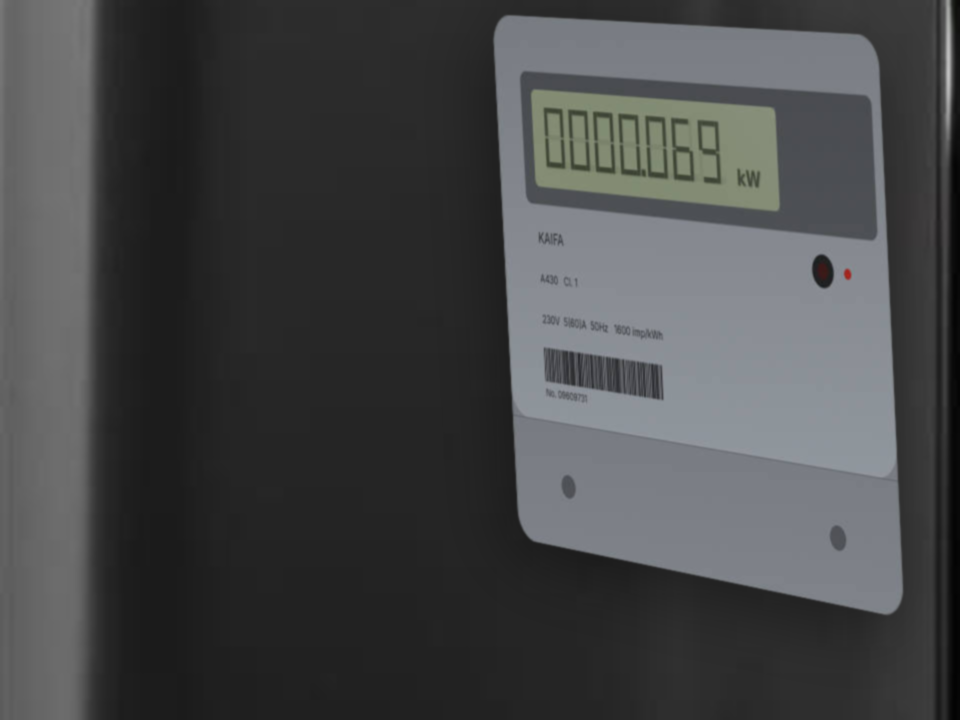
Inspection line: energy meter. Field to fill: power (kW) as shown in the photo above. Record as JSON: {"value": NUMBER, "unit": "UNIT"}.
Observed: {"value": 0.069, "unit": "kW"}
